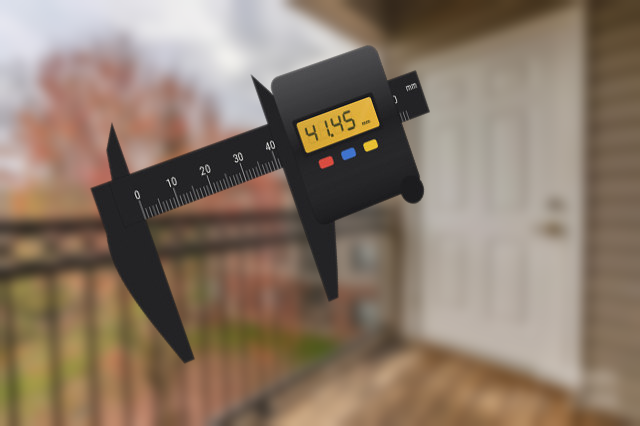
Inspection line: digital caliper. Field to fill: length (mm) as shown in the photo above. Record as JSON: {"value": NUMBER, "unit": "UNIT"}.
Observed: {"value": 41.45, "unit": "mm"}
